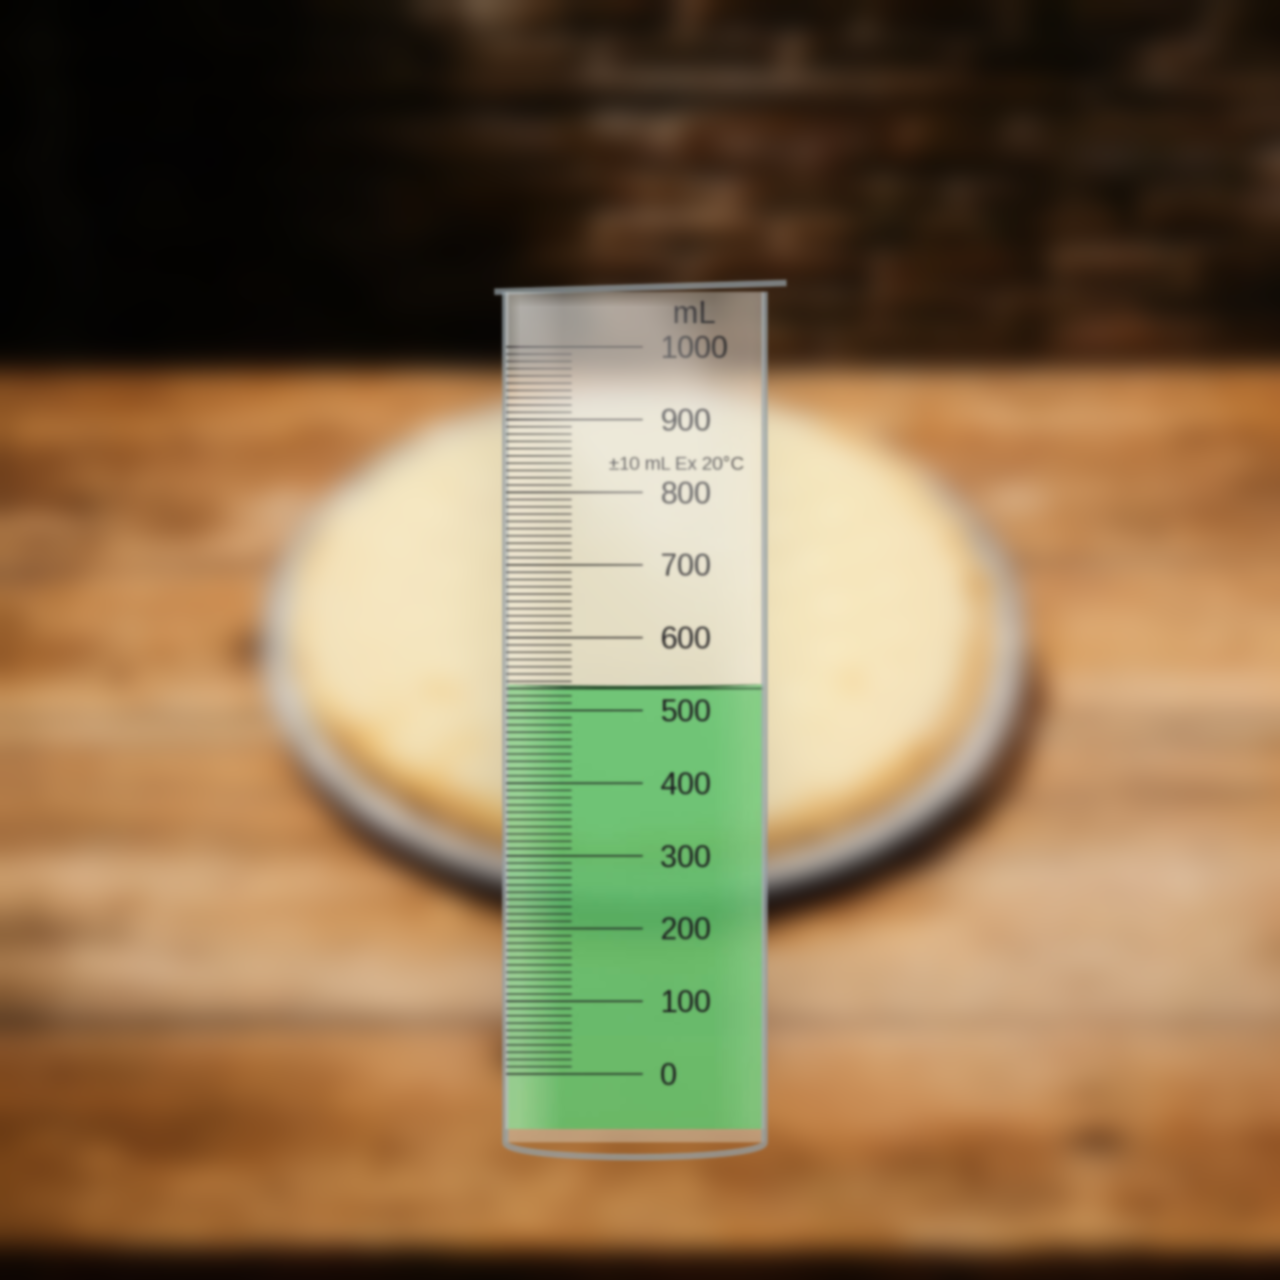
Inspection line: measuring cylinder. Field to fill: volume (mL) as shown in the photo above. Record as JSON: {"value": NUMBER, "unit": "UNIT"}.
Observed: {"value": 530, "unit": "mL"}
